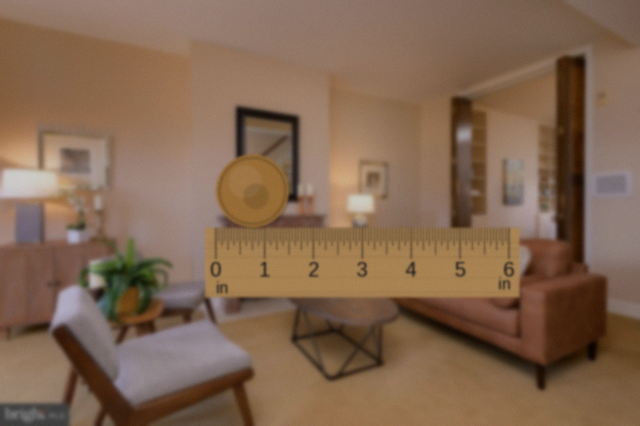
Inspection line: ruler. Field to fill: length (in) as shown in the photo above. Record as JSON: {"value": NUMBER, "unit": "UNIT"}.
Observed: {"value": 1.5, "unit": "in"}
